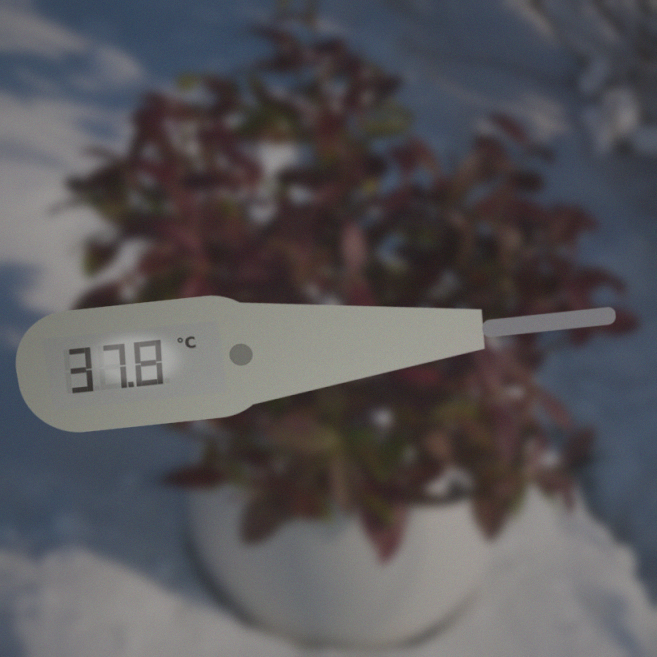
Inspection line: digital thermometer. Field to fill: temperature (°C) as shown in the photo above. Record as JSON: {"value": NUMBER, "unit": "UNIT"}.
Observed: {"value": 37.8, "unit": "°C"}
